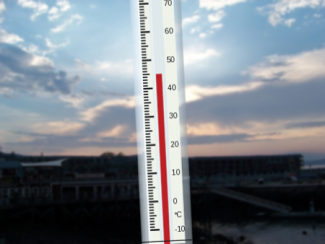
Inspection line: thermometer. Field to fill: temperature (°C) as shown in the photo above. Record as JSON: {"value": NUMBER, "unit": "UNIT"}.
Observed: {"value": 45, "unit": "°C"}
